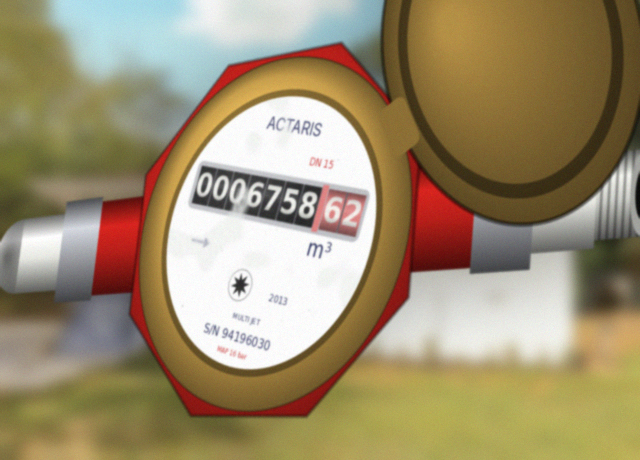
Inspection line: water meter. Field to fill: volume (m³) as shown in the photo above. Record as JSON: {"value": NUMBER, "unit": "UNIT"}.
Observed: {"value": 6758.62, "unit": "m³"}
